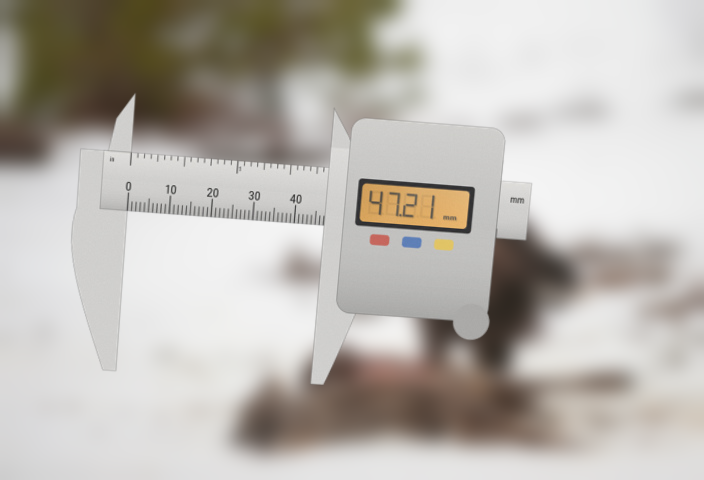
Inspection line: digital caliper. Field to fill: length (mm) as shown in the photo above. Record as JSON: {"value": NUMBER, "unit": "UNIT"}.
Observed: {"value": 47.21, "unit": "mm"}
